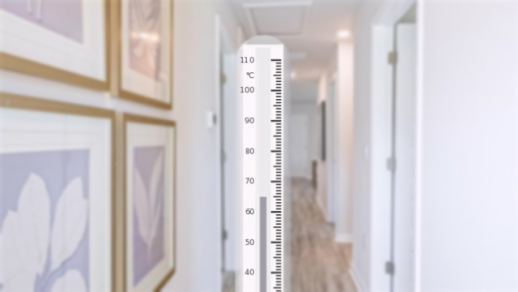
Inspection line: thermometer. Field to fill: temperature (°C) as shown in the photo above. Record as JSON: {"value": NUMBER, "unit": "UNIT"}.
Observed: {"value": 65, "unit": "°C"}
